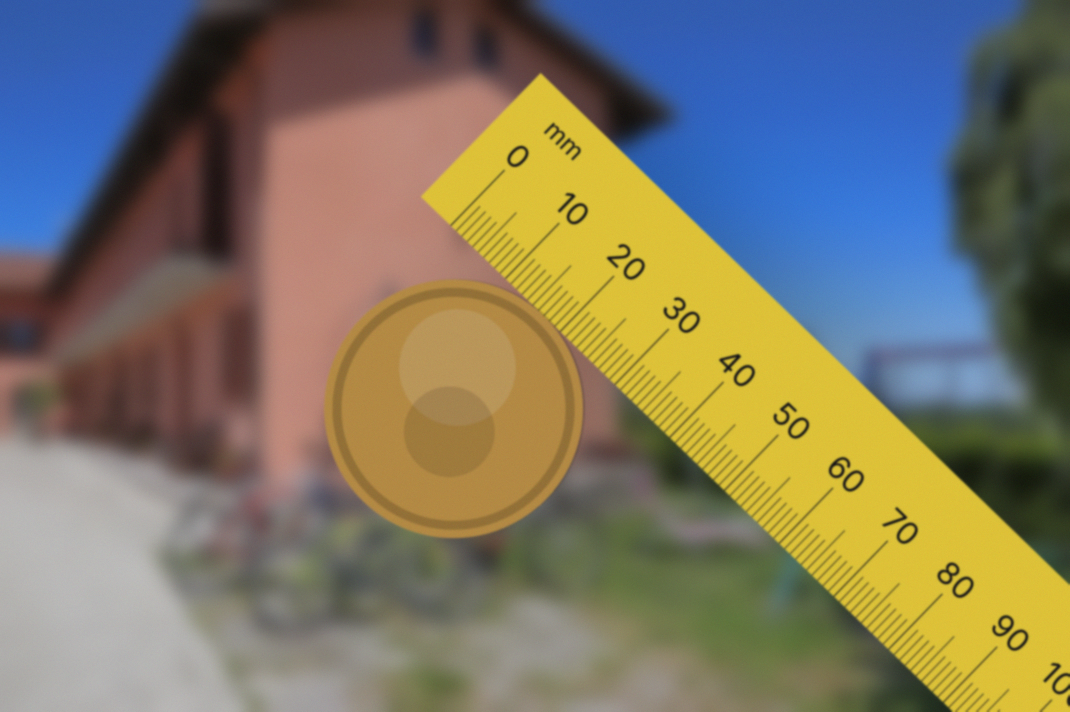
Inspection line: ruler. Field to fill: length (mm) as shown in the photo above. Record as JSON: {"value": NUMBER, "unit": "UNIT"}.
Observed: {"value": 34, "unit": "mm"}
